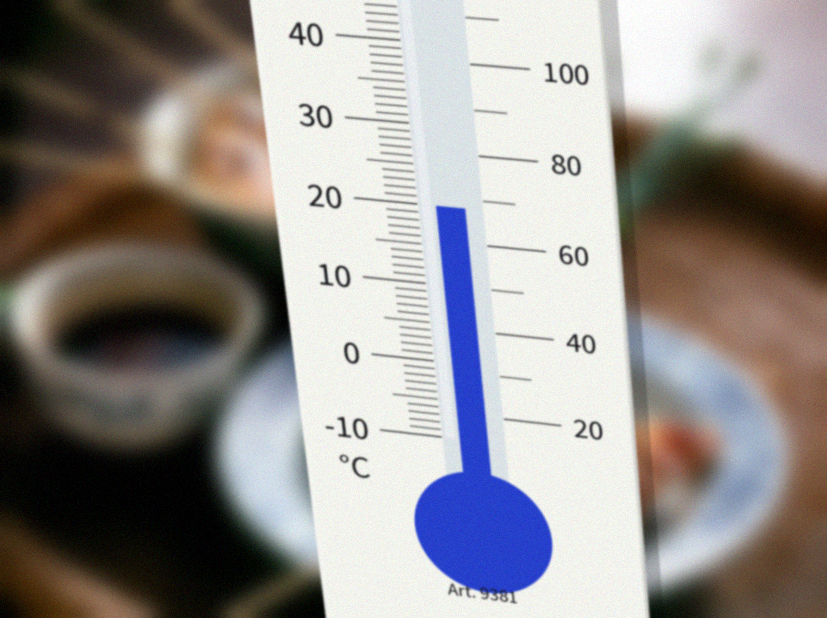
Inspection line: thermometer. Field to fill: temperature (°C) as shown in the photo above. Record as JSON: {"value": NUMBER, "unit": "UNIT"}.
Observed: {"value": 20, "unit": "°C"}
